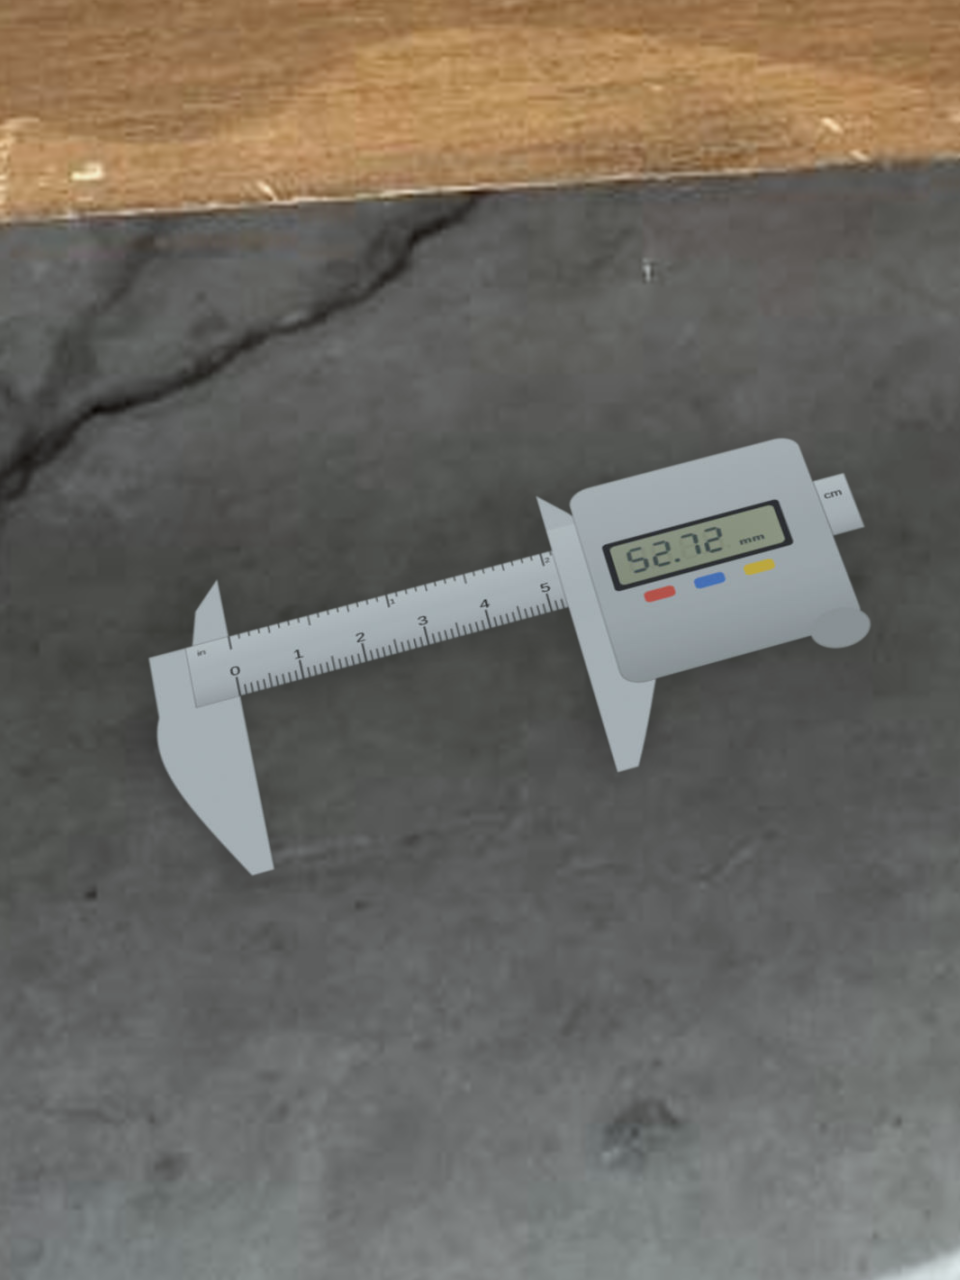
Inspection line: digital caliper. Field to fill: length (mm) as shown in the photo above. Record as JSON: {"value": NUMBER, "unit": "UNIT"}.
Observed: {"value": 52.72, "unit": "mm"}
